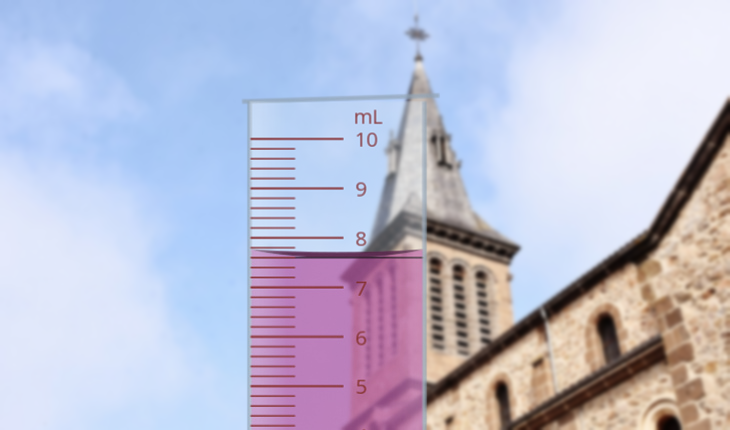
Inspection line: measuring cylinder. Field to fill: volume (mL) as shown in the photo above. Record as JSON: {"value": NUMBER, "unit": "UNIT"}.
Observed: {"value": 7.6, "unit": "mL"}
